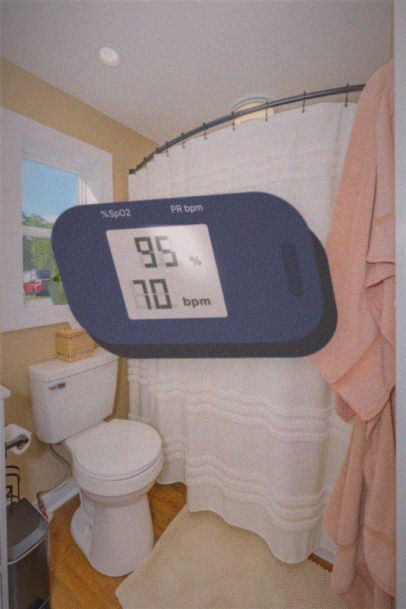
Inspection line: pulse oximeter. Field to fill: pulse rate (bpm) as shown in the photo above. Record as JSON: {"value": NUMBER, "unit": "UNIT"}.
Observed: {"value": 70, "unit": "bpm"}
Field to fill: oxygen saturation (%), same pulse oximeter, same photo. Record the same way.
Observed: {"value": 95, "unit": "%"}
